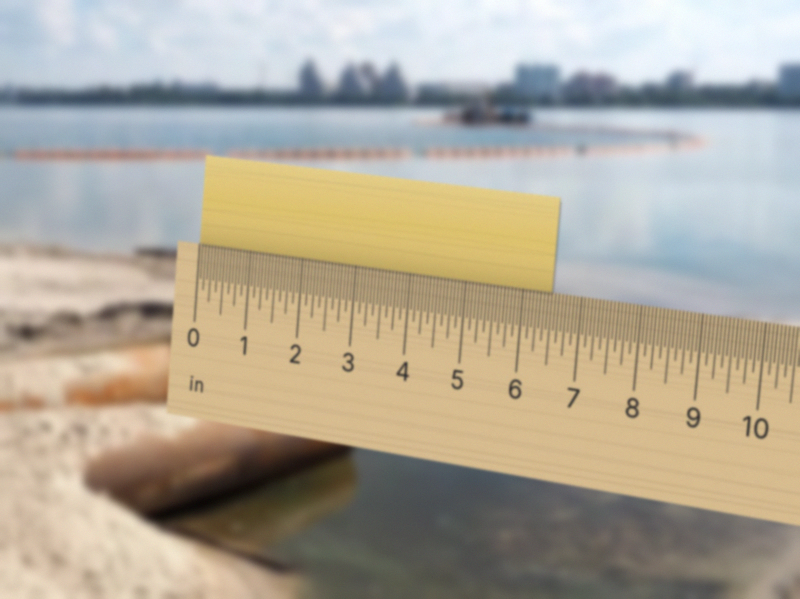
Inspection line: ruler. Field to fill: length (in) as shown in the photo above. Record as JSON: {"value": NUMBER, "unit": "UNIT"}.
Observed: {"value": 6.5, "unit": "in"}
